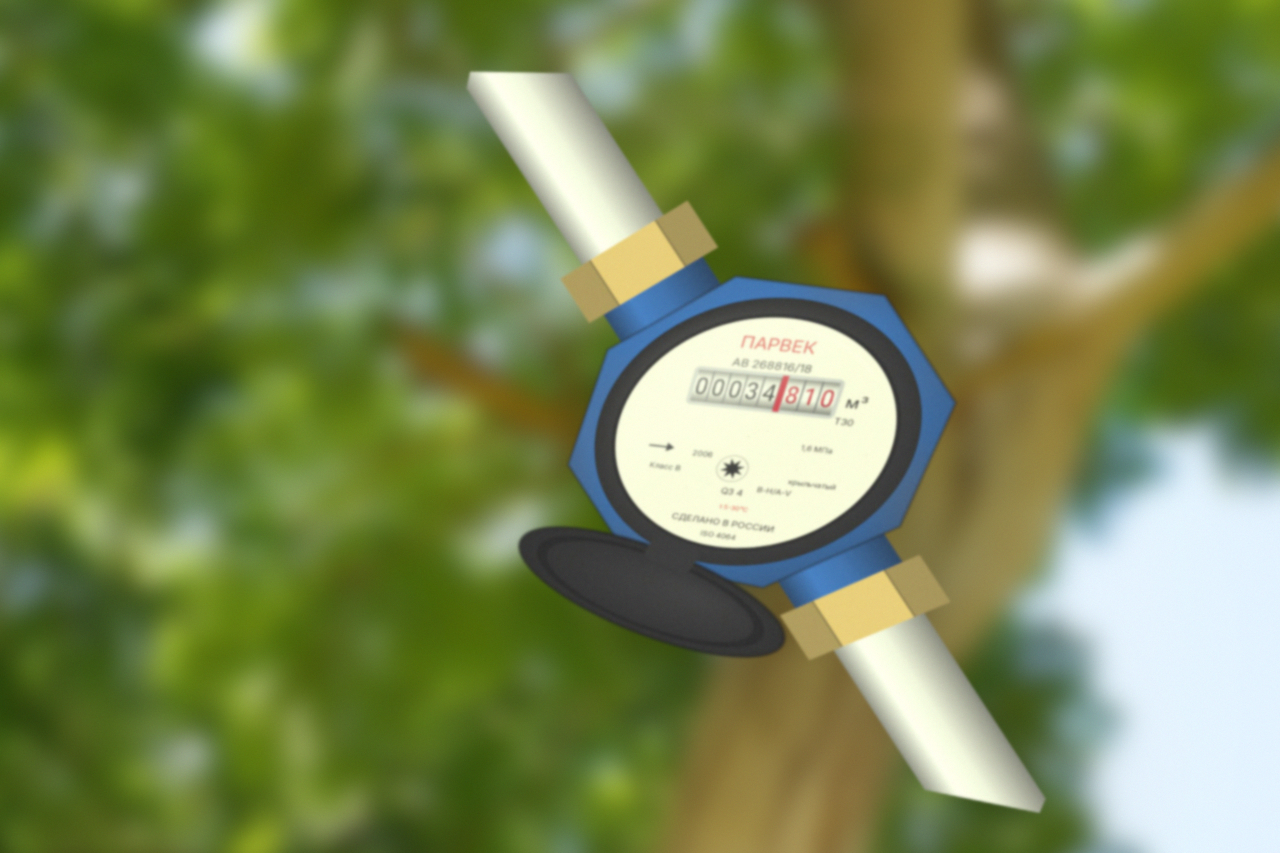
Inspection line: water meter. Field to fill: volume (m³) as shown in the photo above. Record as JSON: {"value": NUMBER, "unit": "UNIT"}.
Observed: {"value": 34.810, "unit": "m³"}
